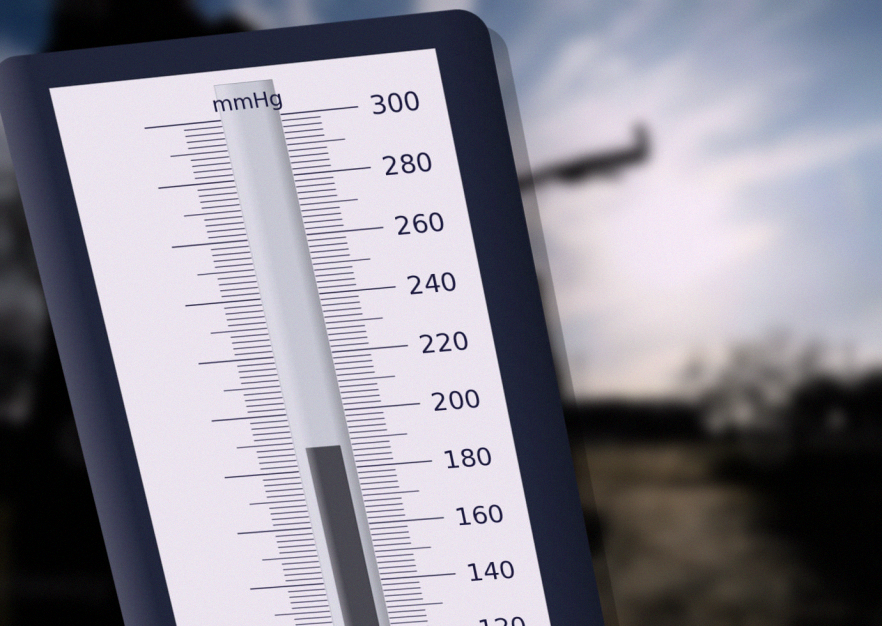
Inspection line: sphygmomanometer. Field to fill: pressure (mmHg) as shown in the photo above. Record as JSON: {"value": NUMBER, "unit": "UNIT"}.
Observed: {"value": 188, "unit": "mmHg"}
